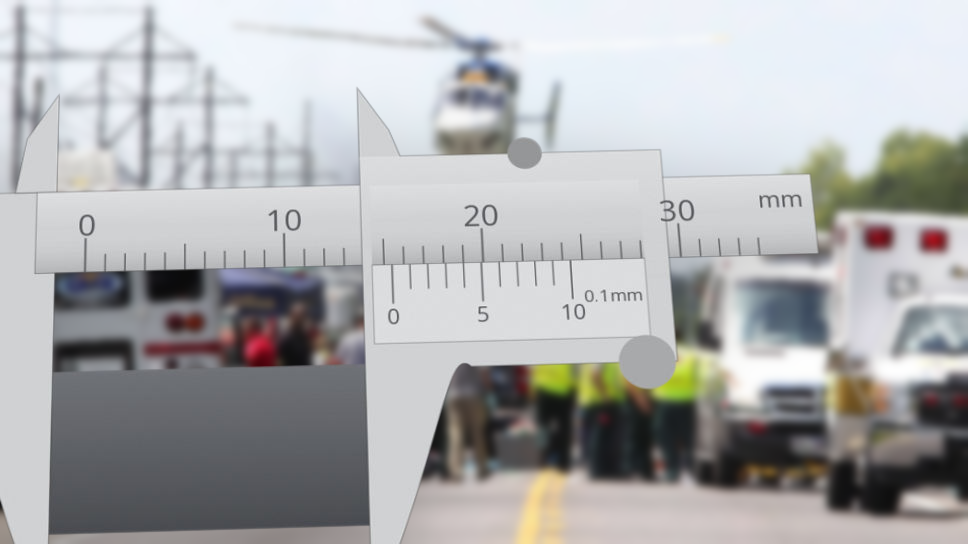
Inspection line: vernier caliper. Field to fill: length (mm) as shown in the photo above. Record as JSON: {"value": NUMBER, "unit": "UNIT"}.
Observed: {"value": 15.4, "unit": "mm"}
